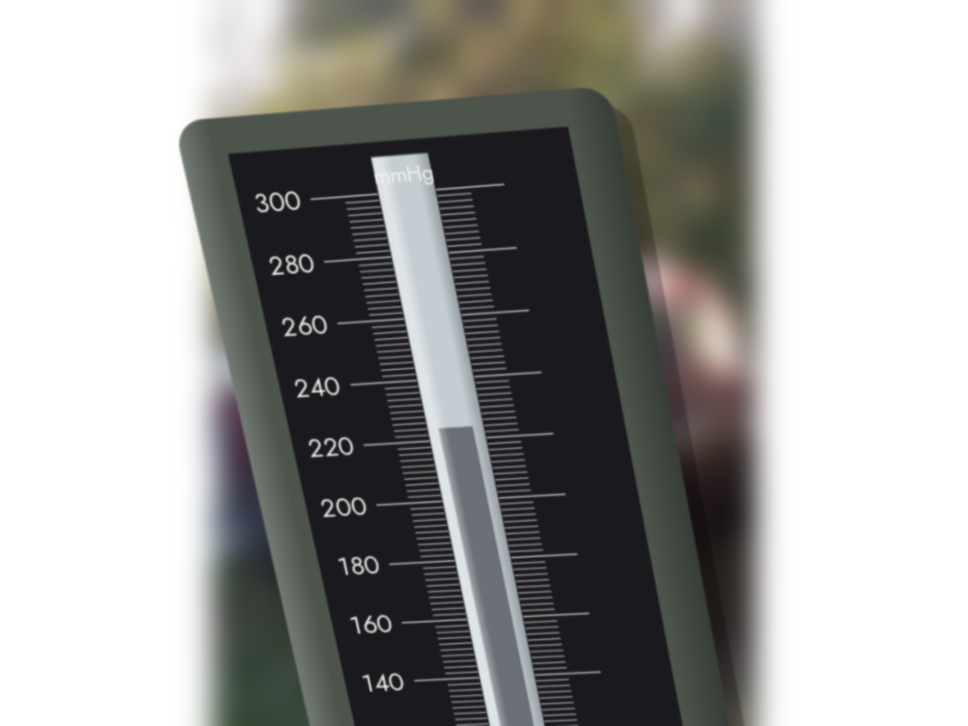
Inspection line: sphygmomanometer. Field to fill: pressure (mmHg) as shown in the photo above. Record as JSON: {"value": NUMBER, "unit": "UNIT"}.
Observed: {"value": 224, "unit": "mmHg"}
